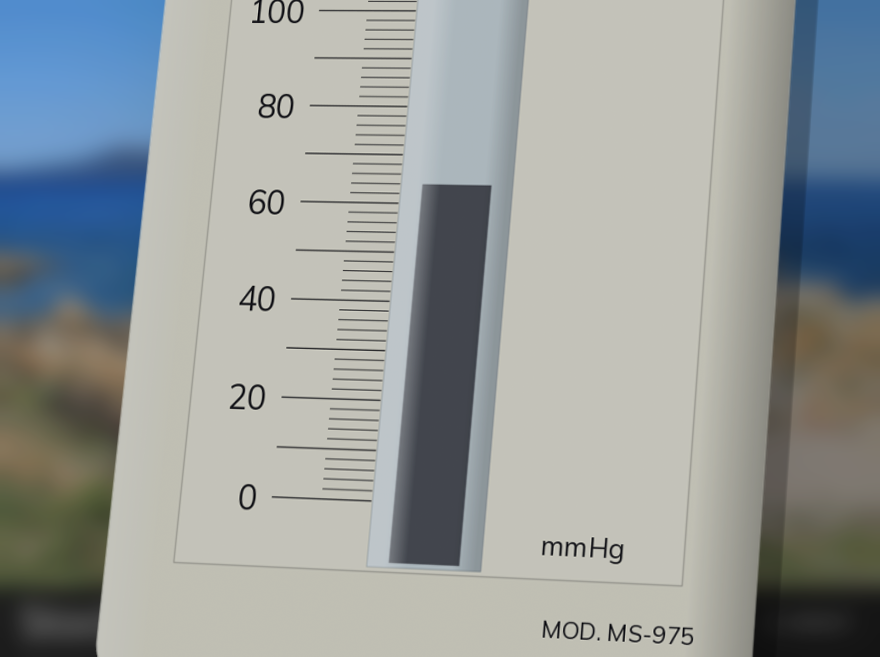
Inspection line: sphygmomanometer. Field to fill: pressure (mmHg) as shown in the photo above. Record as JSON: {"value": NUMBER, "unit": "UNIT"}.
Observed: {"value": 64, "unit": "mmHg"}
